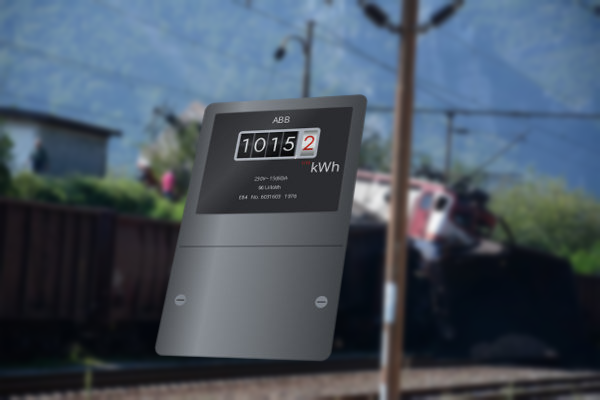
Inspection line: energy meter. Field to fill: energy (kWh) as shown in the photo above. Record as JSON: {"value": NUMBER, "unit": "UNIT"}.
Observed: {"value": 1015.2, "unit": "kWh"}
